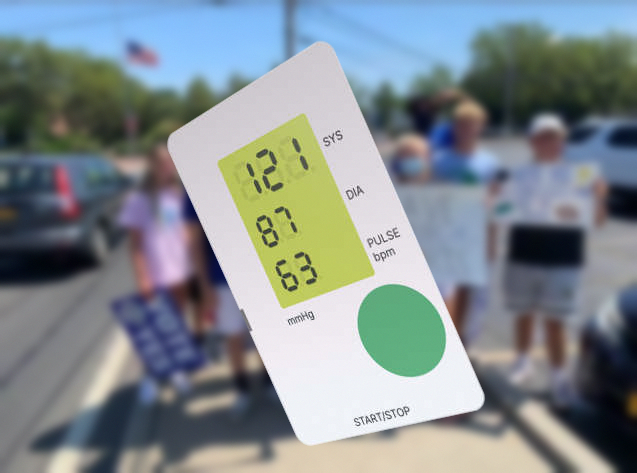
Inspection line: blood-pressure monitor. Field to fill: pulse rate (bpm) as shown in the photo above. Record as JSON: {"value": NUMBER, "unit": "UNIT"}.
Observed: {"value": 63, "unit": "bpm"}
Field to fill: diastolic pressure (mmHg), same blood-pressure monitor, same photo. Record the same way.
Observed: {"value": 87, "unit": "mmHg"}
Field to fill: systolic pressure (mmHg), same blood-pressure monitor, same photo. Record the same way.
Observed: {"value": 121, "unit": "mmHg"}
